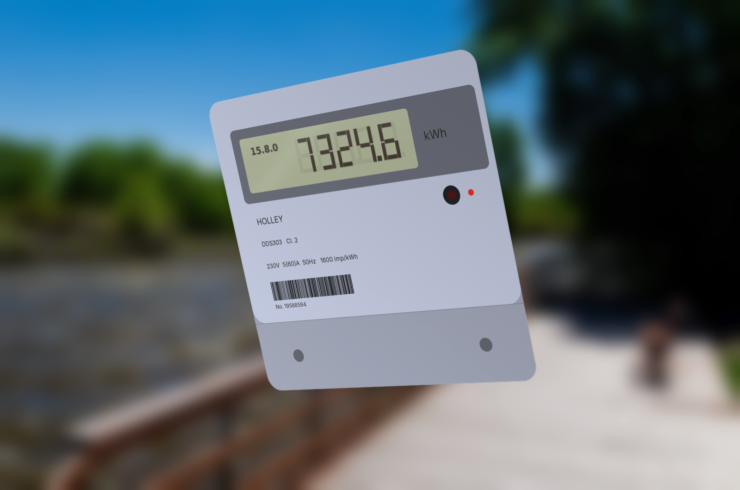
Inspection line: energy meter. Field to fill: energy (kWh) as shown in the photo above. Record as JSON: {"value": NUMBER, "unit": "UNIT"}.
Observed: {"value": 7324.6, "unit": "kWh"}
